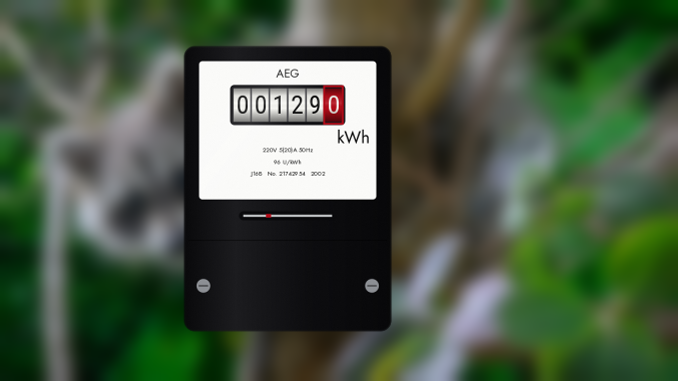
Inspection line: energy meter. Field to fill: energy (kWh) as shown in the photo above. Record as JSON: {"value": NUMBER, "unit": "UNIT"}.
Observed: {"value": 129.0, "unit": "kWh"}
